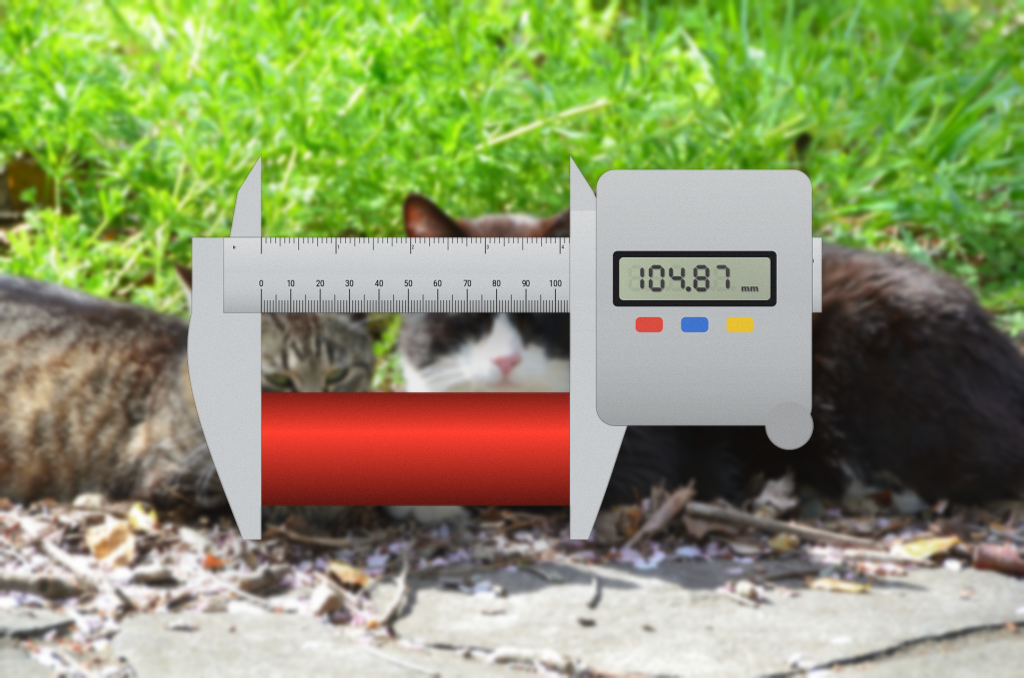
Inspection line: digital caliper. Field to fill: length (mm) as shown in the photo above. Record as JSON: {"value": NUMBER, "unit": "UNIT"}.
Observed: {"value": 104.87, "unit": "mm"}
